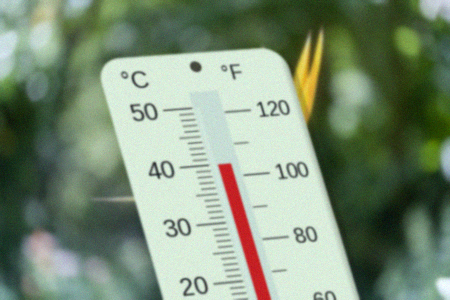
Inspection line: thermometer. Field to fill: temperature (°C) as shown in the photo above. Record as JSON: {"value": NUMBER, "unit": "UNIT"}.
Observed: {"value": 40, "unit": "°C"}
